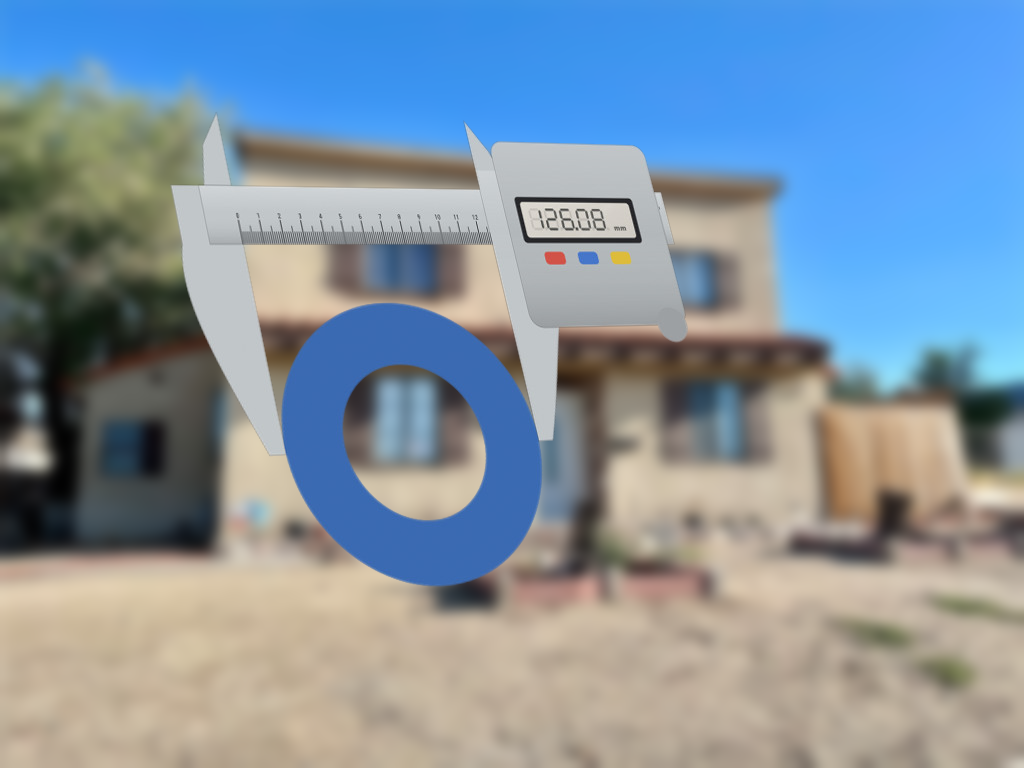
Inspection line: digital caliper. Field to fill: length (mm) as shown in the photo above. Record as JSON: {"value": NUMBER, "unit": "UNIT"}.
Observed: {"value": 126.08, "unit": "mm"}
